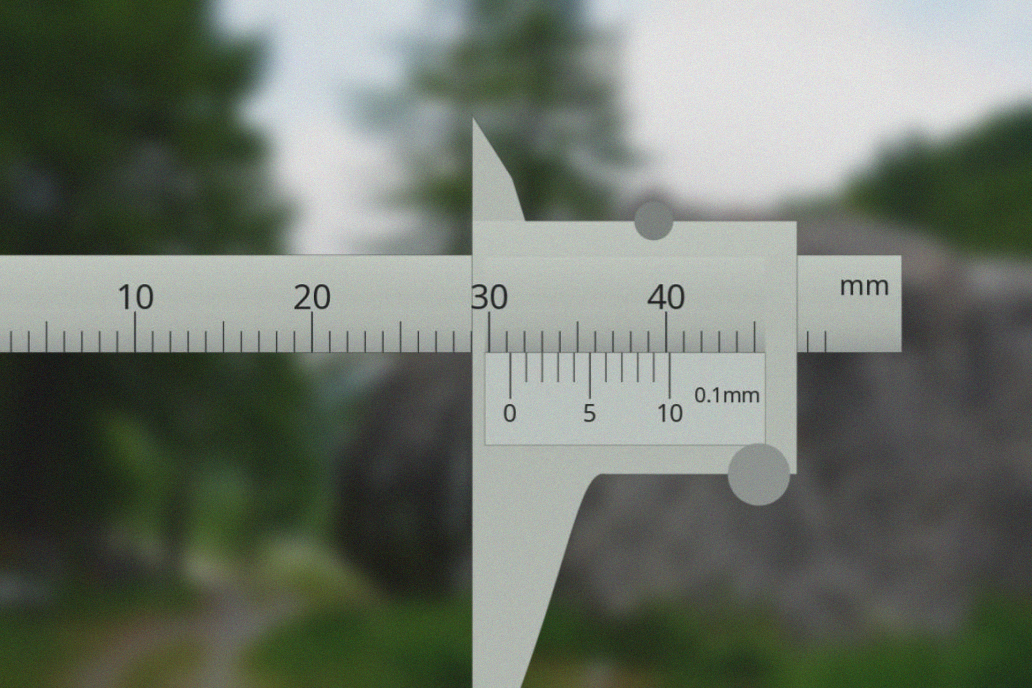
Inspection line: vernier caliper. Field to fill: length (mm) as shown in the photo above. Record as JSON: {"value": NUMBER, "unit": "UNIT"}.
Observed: {"value": 31.2, "unit": "mm"}
